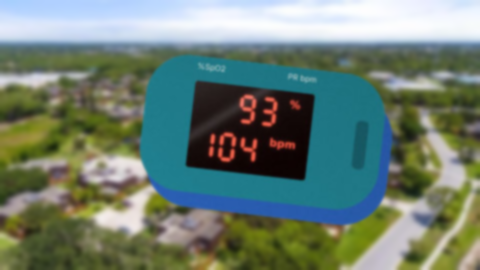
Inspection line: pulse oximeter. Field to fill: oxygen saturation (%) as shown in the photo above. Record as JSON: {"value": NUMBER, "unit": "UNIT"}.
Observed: {"value": 93, "unit": "%"}
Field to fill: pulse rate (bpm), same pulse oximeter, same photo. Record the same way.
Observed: {"value": 104, "unit": "bpm"}
